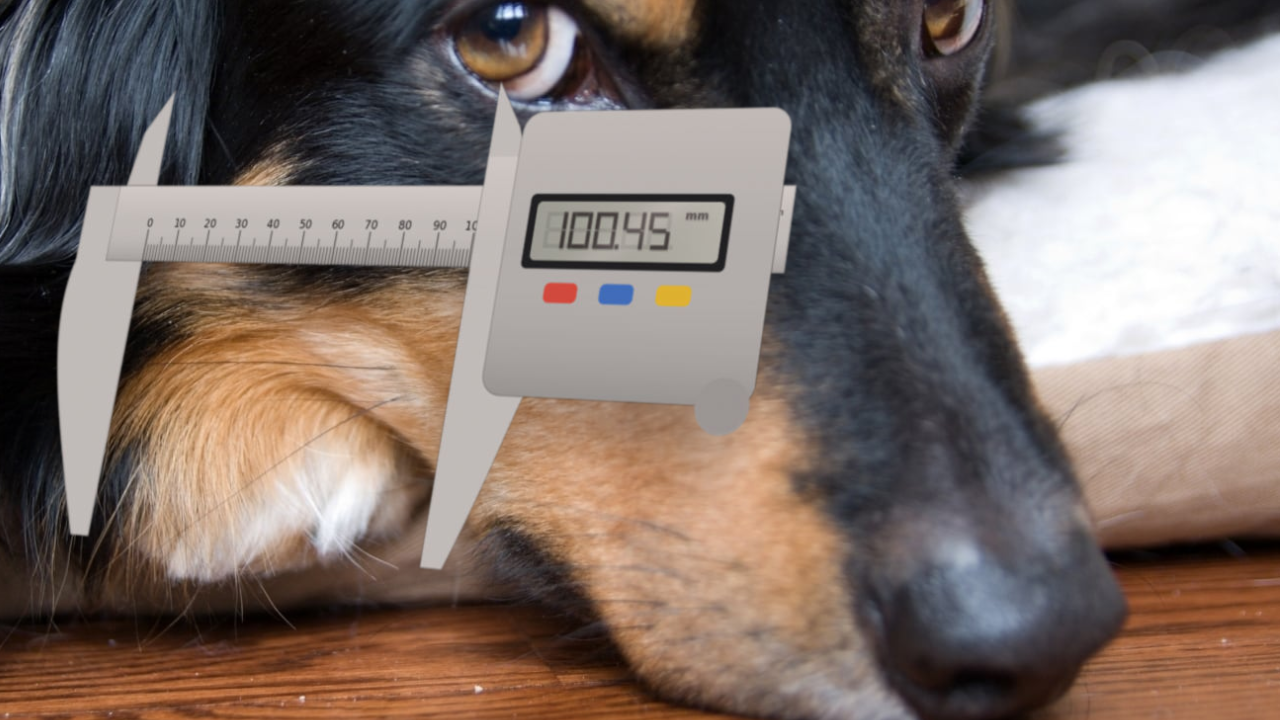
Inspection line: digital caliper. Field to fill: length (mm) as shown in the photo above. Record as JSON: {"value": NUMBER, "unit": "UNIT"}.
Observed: {"value": 100.45, "unit": "mm"}
